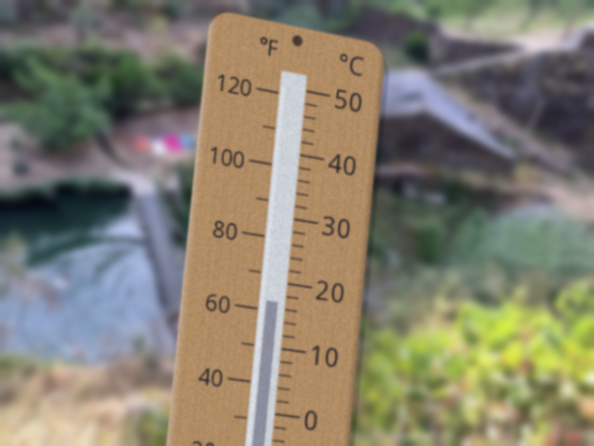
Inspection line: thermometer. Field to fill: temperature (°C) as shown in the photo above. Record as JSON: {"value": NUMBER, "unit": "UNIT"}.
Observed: {"value": 17, "unit": "°C"}
